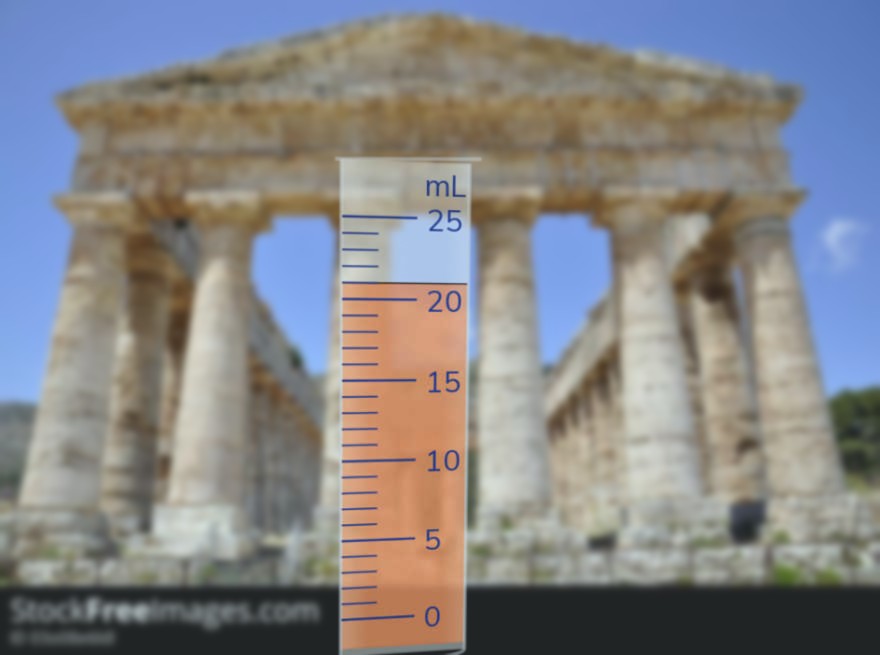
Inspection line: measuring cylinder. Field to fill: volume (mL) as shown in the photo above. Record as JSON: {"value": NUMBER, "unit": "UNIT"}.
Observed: {"value": 21, "unit": "mL"}
